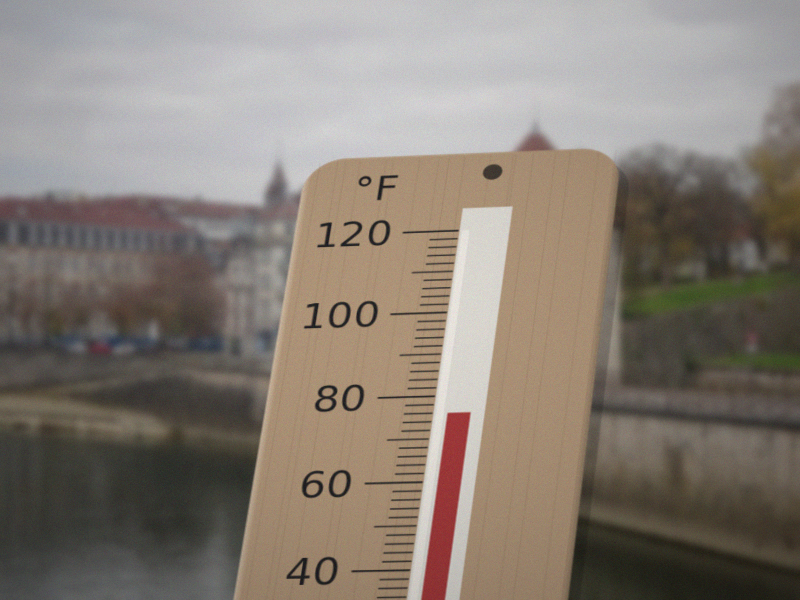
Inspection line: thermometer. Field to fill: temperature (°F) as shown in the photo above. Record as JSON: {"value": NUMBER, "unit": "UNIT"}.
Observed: {"value": 76, "unit": "°F"}
